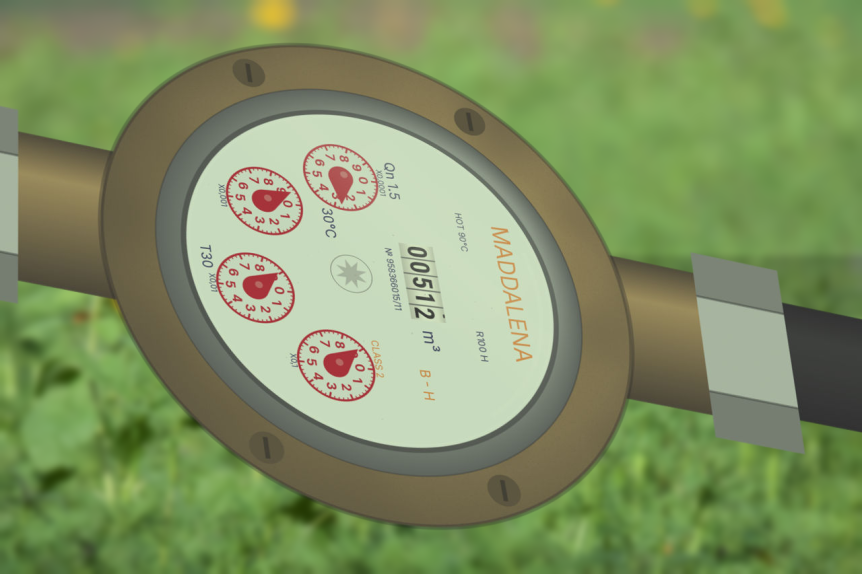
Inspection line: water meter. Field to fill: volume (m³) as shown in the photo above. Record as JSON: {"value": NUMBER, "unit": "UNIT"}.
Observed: {"value": 511.8892, "unit": "m³"}
